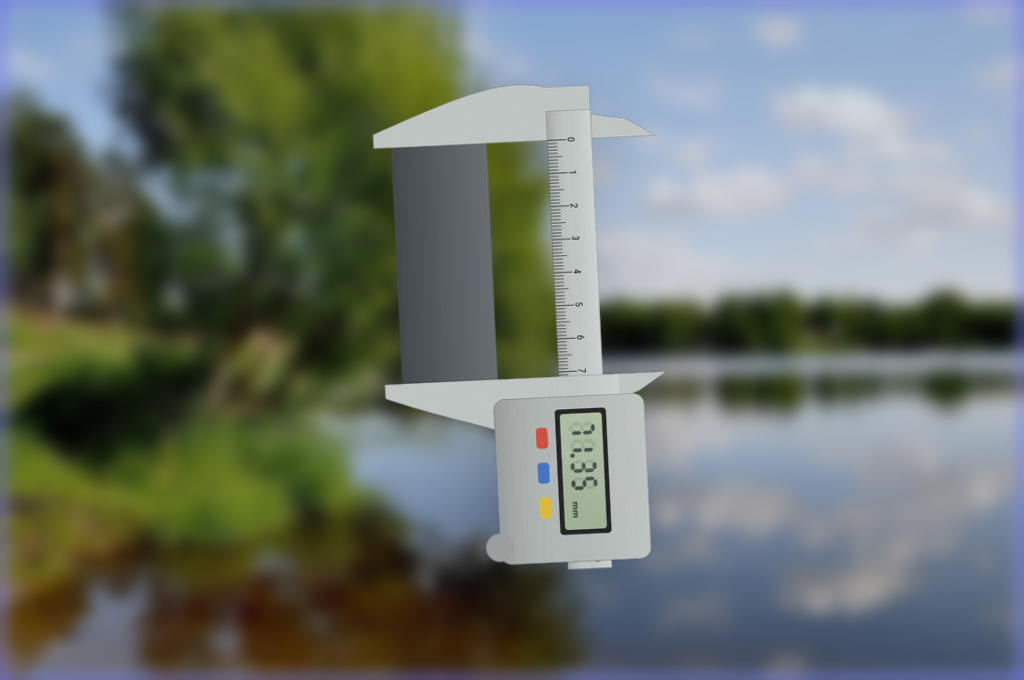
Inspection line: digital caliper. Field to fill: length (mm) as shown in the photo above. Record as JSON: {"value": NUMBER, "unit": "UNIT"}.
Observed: {"value": 71.35, "unit": "mm"}
